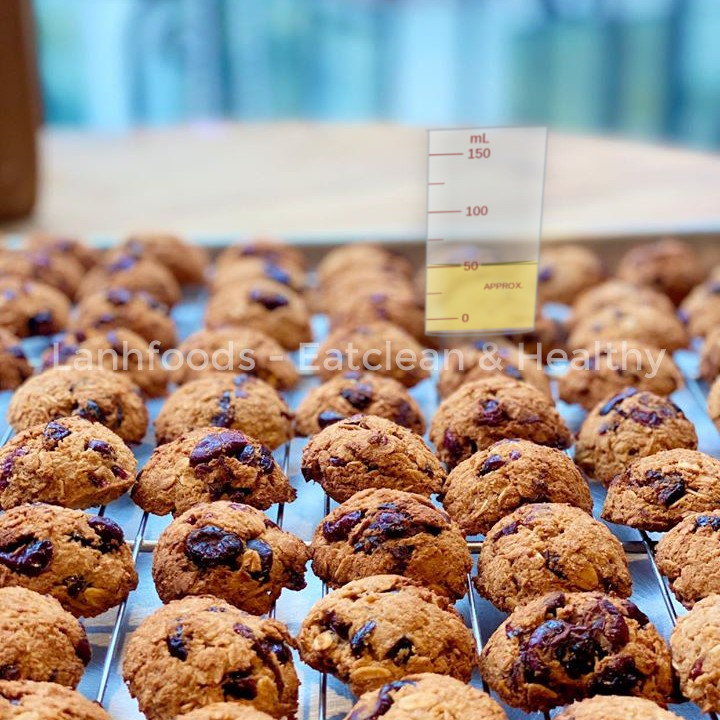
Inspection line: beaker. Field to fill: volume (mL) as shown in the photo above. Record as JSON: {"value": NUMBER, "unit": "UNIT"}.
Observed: {"value": 50, "unit": "mL"}
